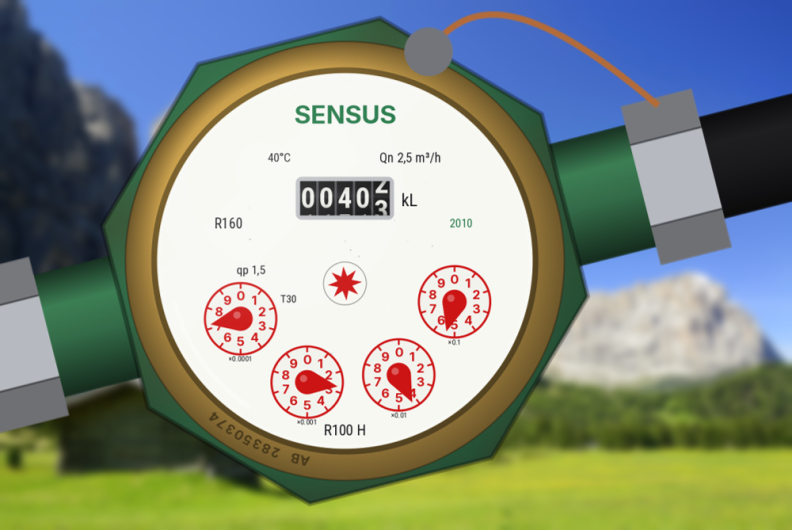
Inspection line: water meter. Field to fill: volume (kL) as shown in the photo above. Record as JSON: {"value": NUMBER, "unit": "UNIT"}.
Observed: {"value": 402.5427, "unit": "kL"}
